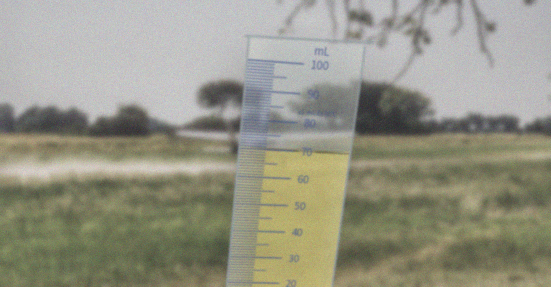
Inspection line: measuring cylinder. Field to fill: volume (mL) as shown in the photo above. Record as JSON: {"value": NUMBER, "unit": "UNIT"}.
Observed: {"value": 70, "unit": "mL"}
